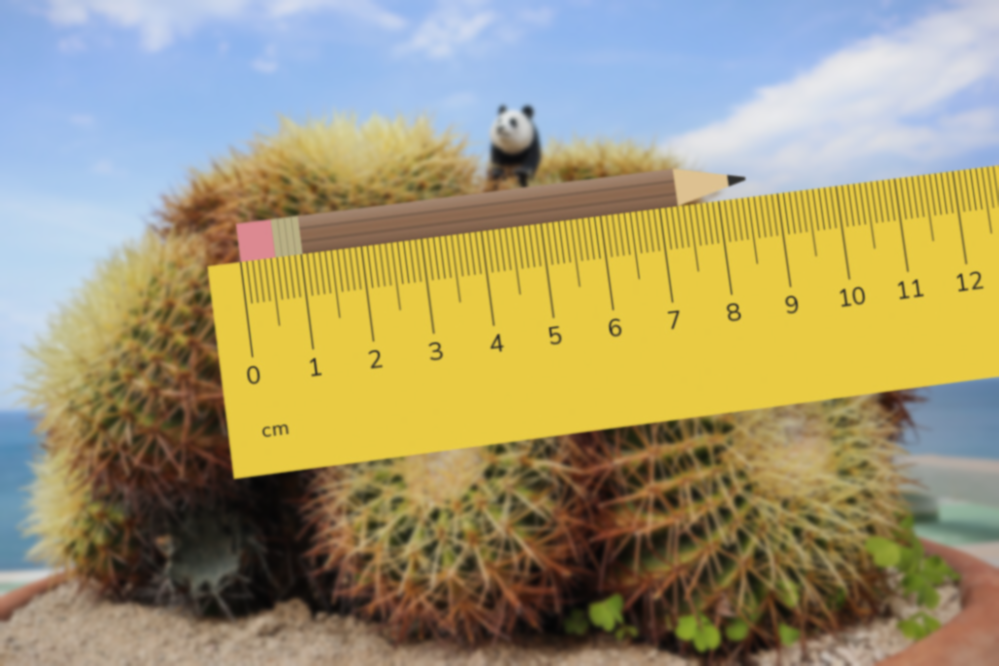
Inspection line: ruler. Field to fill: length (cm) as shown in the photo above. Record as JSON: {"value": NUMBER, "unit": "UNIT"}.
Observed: {"value": 8.5, "unit": "cm"}
